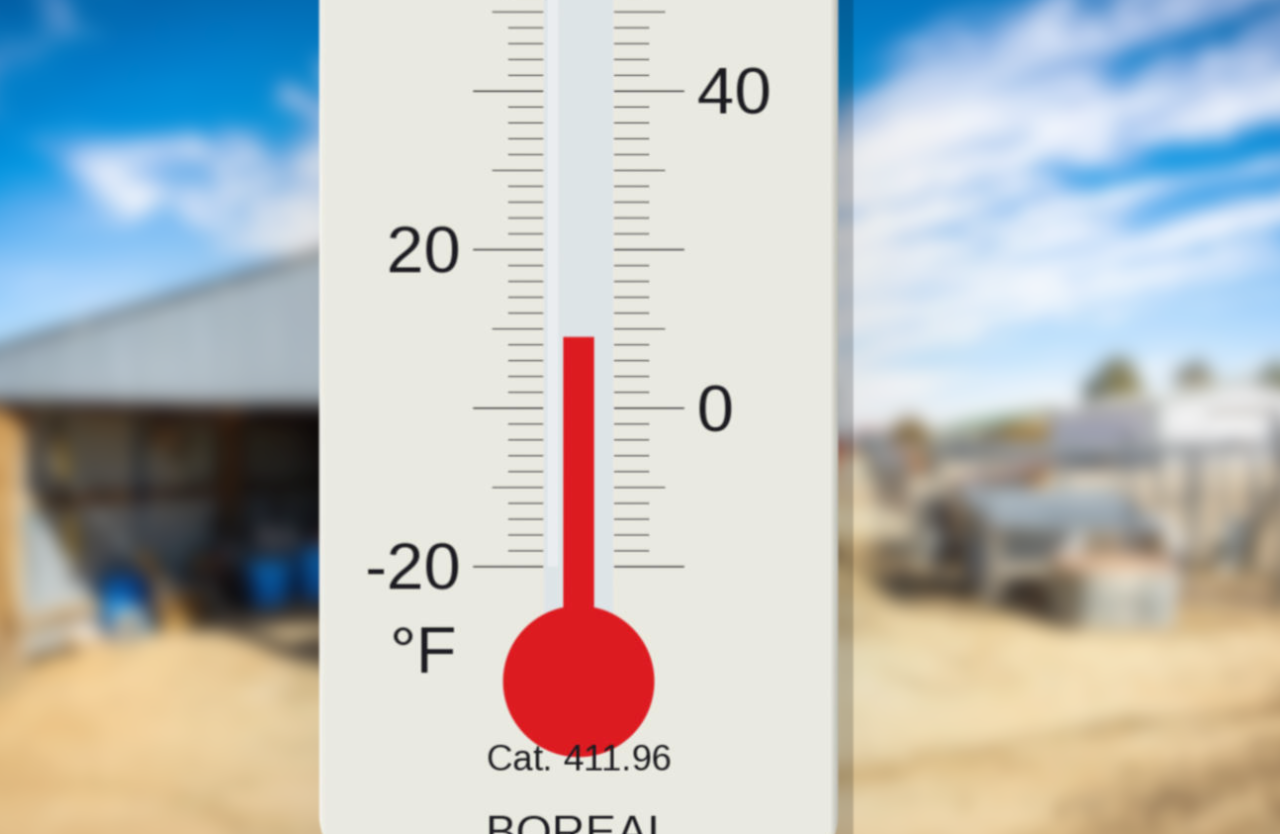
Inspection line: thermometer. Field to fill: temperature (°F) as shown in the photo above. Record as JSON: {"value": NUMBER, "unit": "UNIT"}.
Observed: {"value": 9, "unit": "°F"}
